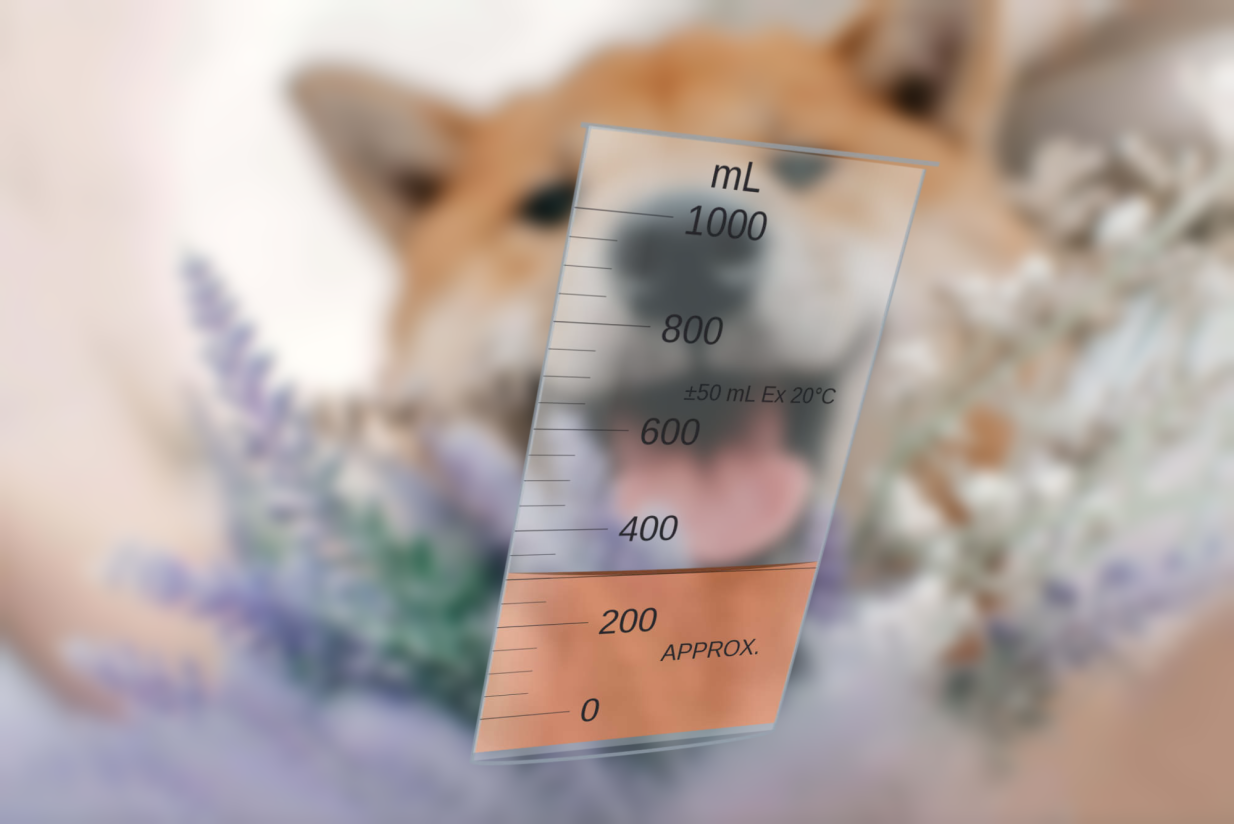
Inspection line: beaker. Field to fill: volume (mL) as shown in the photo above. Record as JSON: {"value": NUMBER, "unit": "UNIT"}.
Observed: {"value": 300, "unit": "mL"}
